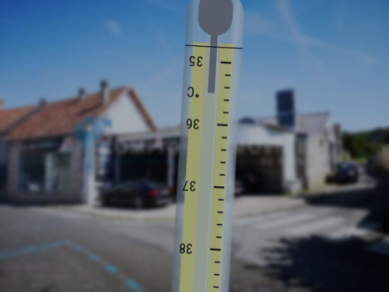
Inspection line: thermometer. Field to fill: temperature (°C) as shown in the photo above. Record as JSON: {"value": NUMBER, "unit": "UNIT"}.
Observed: {"value": 35.5, "unit": "°C"}
